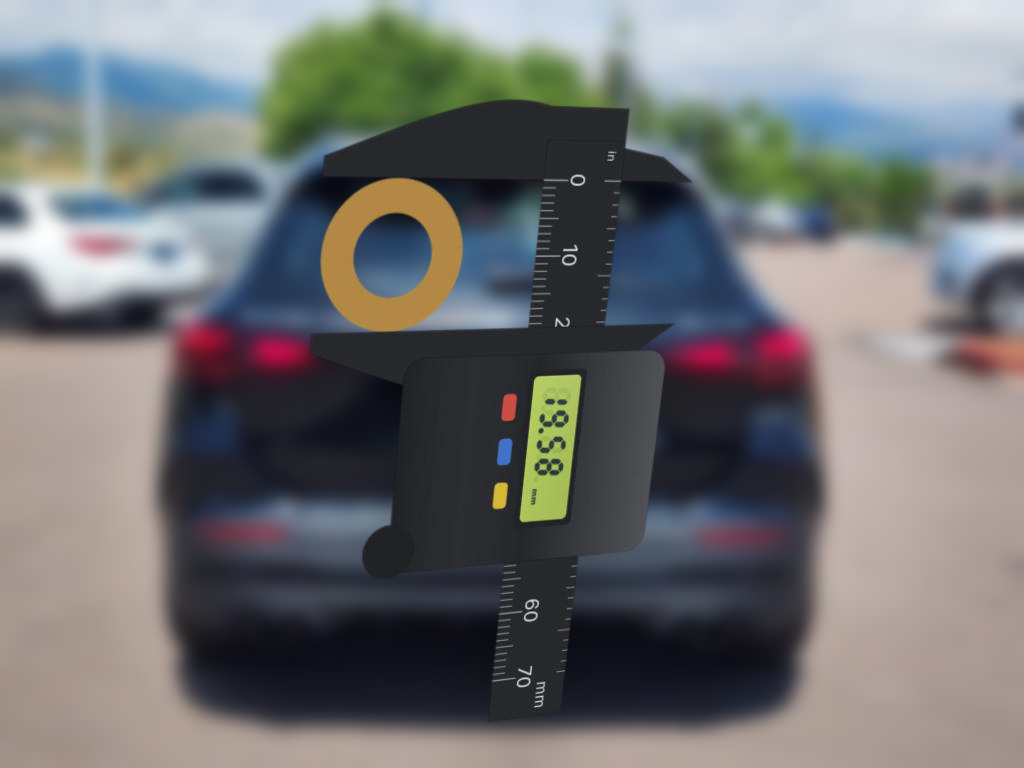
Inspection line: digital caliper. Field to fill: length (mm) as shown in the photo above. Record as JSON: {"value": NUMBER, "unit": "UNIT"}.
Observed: {"value": 19.58, "unit": "mm"}
